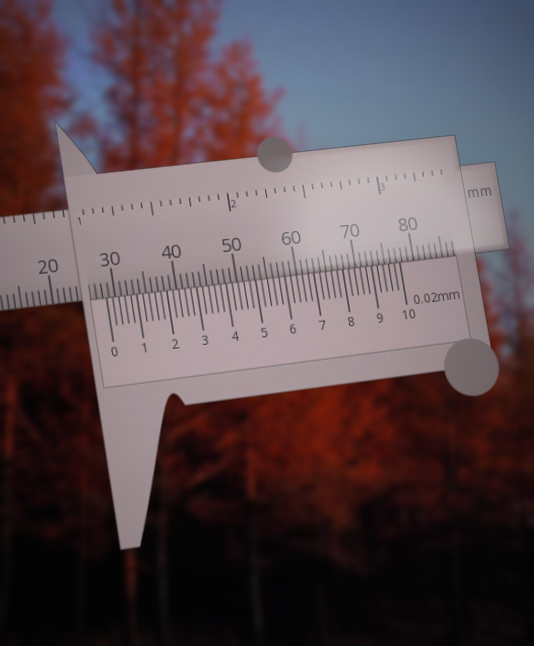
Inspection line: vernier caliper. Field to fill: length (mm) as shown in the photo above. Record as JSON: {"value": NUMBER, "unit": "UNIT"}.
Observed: {"value": 28.6, "unit": "mm"}
